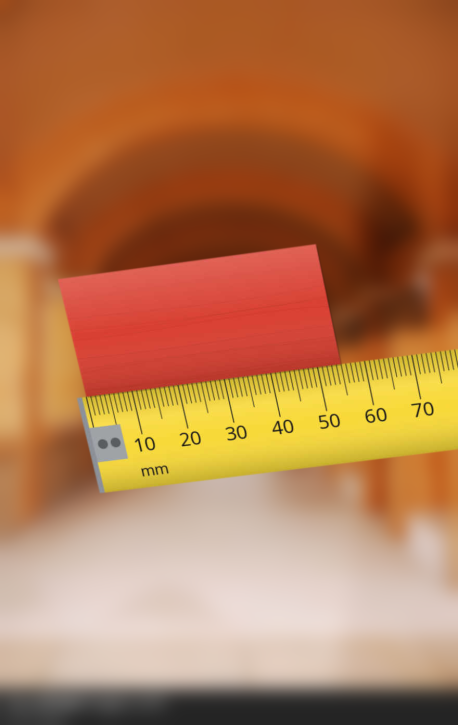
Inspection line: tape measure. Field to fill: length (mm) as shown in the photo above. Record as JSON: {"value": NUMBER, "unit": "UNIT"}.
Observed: {"value": 55, "unit": "mm"}
